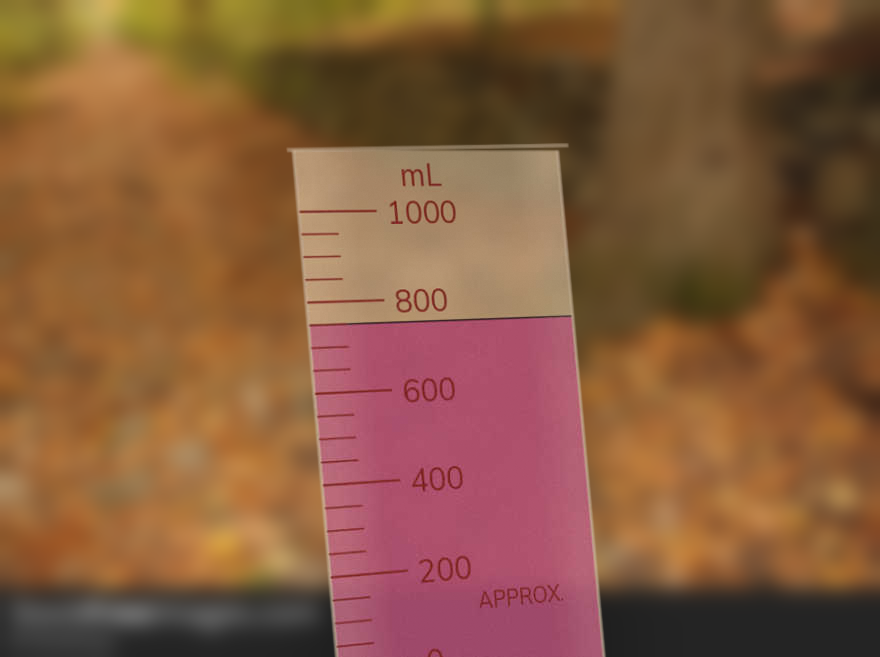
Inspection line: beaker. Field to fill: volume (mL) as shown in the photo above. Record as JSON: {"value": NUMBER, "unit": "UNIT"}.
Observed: {"value": 750, "unit": "mL"}
